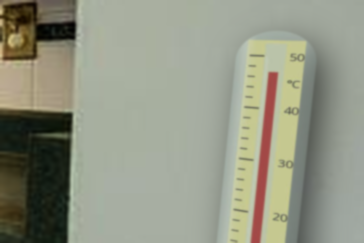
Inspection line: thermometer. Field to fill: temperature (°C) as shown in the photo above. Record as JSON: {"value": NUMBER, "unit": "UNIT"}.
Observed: {"value": 47, "unit": "°C"}
